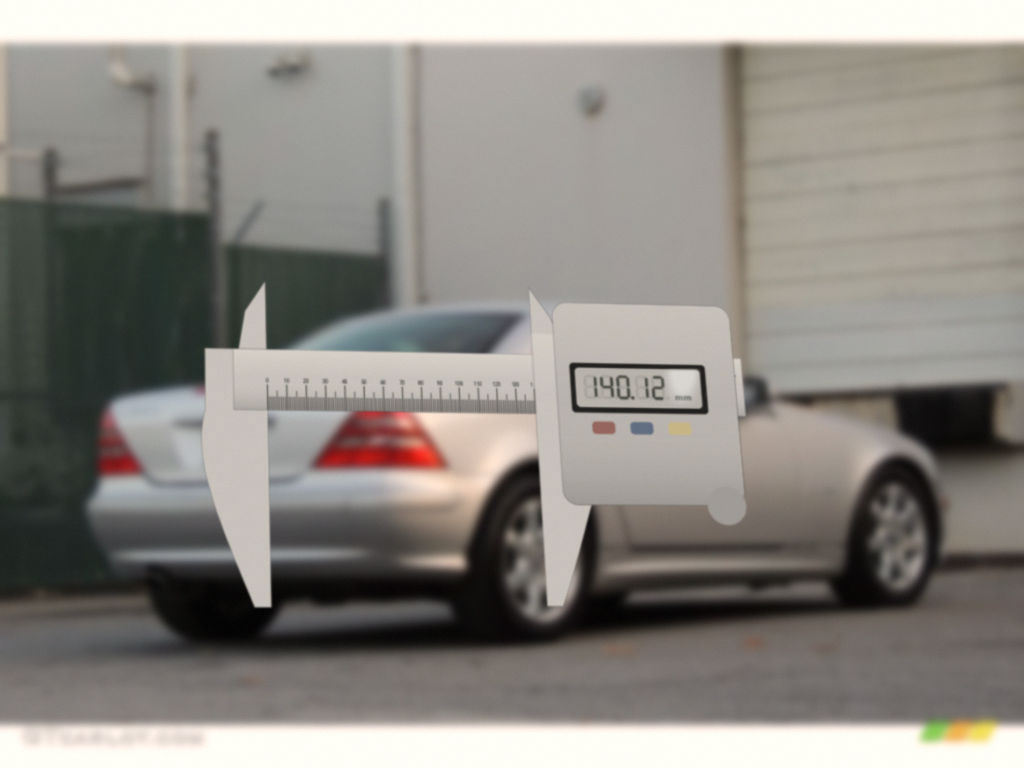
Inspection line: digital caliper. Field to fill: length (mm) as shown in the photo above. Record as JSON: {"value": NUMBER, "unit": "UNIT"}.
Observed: {"value": 140.12, "unit": "mm"}
